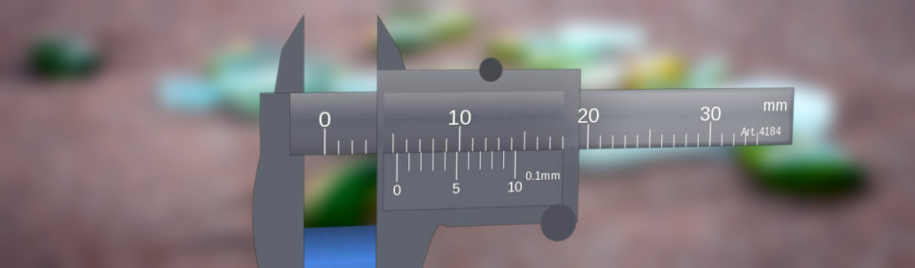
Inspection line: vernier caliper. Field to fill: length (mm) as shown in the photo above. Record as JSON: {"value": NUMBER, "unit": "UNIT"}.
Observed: {"value": 5.3, "unit": "mm"}
